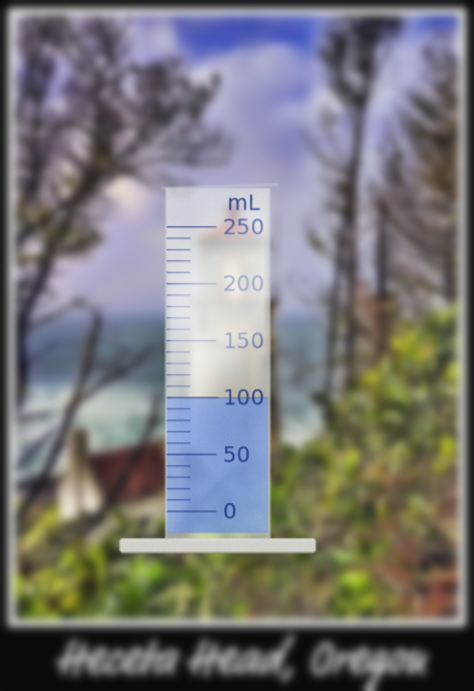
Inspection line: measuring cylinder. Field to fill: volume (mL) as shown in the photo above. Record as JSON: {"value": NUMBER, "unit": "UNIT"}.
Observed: {"value": 100, "unit": "mL"}
